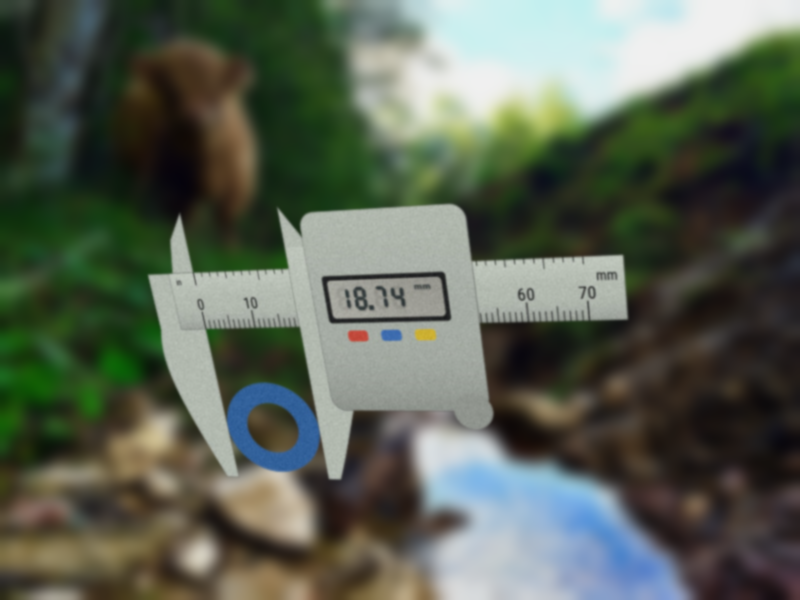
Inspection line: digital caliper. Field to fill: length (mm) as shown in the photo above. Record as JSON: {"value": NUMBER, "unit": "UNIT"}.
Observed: {"value": 18.74, "unit": "mm"}
